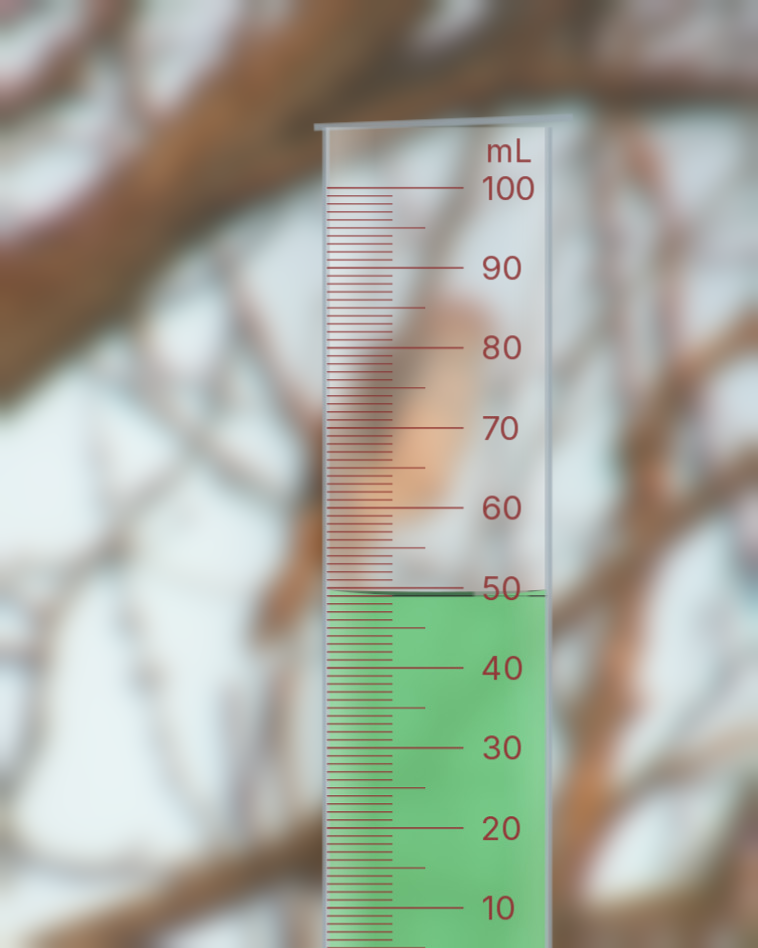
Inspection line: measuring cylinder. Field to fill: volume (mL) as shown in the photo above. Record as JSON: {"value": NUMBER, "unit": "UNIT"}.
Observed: {"value": 49, "unit": "mL"}
